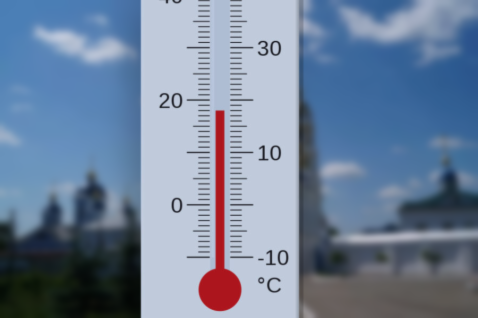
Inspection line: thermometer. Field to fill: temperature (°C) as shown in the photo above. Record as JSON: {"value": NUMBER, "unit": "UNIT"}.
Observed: {"value": 18, "unit": "°C"}
